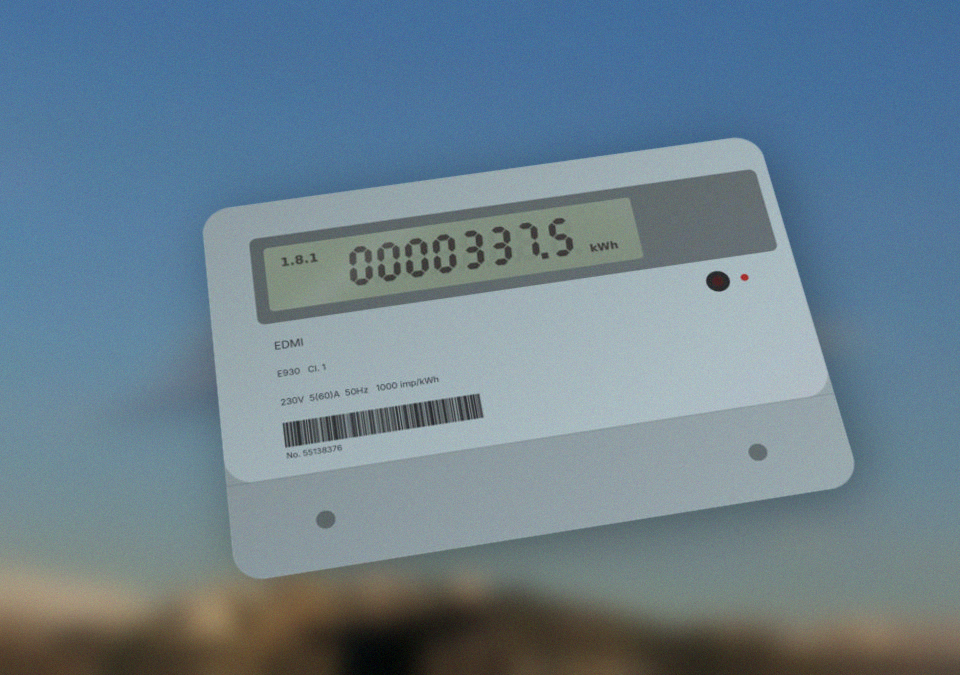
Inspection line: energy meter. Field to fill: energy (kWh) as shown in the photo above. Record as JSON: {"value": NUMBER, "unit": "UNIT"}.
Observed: {"value": 337.5, "unit": "kWh"}
